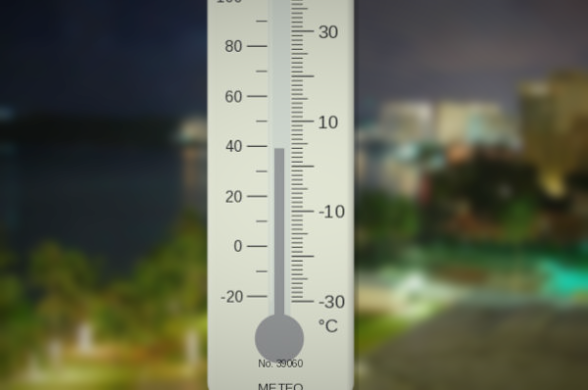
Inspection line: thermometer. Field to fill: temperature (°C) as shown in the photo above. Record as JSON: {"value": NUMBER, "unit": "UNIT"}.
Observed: {"value": 4, "unit": "°C"}
